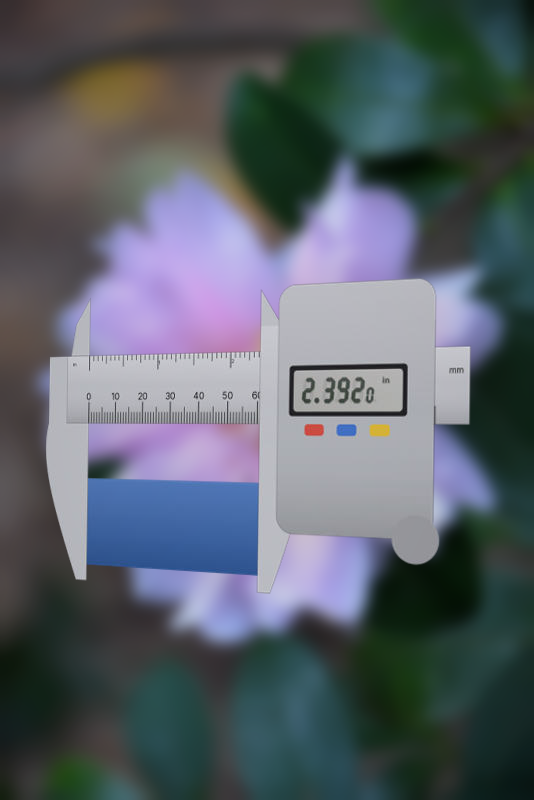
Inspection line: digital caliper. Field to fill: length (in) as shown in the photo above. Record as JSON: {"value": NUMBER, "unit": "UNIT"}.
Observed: {"value": 2.3920, "unit": "in"}
